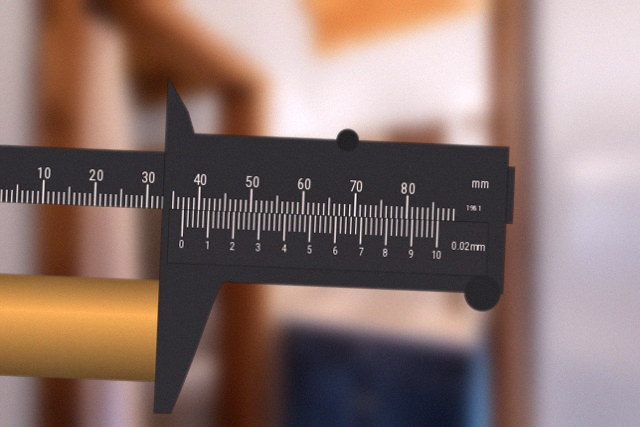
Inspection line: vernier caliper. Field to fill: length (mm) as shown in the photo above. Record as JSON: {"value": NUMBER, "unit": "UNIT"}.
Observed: {"value": 37.0, "unit": "mm"}
